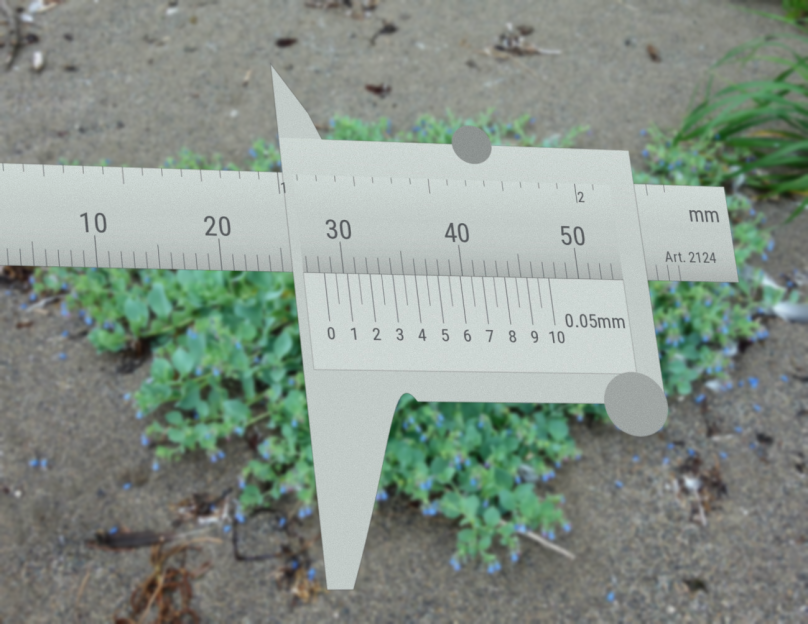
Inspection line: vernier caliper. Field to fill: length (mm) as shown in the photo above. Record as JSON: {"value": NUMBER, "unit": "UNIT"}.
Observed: {"value": 28.4, "unit": "mm"}
